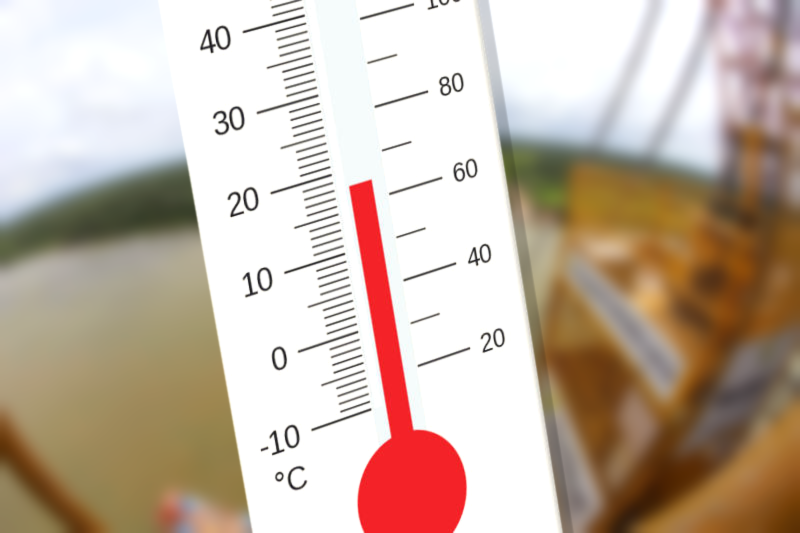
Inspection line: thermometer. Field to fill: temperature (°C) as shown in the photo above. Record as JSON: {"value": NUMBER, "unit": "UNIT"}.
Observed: {"value": 18, "unit": "°C"}
